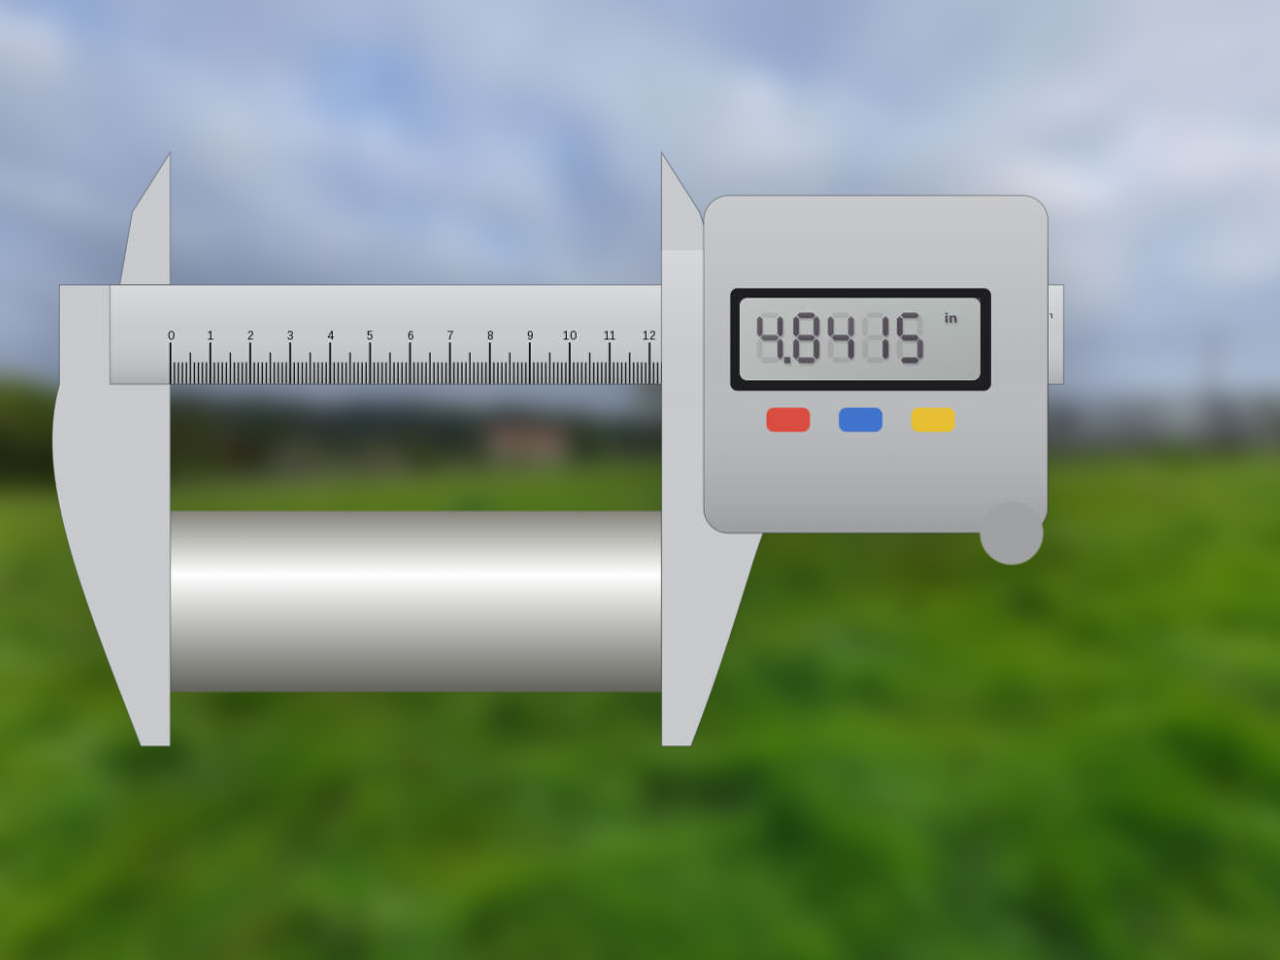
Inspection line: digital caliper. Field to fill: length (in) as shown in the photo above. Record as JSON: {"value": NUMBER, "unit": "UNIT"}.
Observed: {"value": 4.8415, "unit": "in"}
